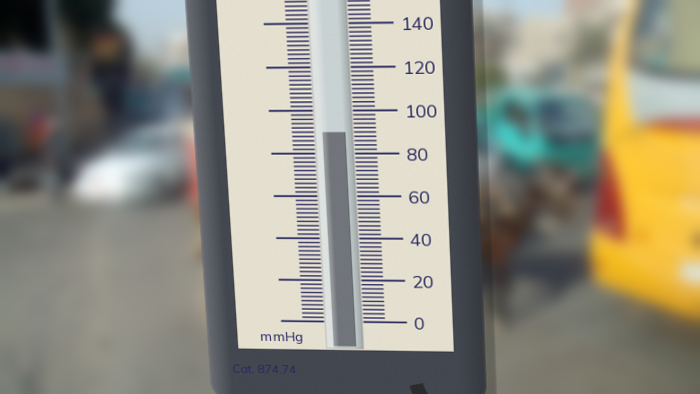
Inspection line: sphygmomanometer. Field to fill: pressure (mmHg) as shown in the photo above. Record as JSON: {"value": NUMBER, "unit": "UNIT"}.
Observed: {"value": 90, "unit": "mmHg"}
